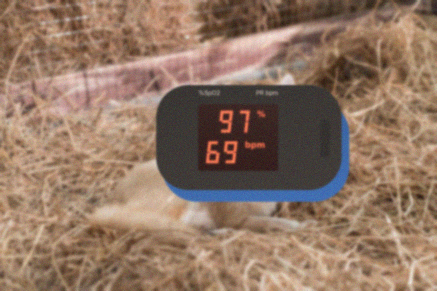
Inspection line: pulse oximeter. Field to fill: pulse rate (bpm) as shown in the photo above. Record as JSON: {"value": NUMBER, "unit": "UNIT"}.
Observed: {"value": 69, "unit": "bpm"}
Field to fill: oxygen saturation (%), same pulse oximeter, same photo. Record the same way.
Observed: {"value": 97, "unit": "%"}
